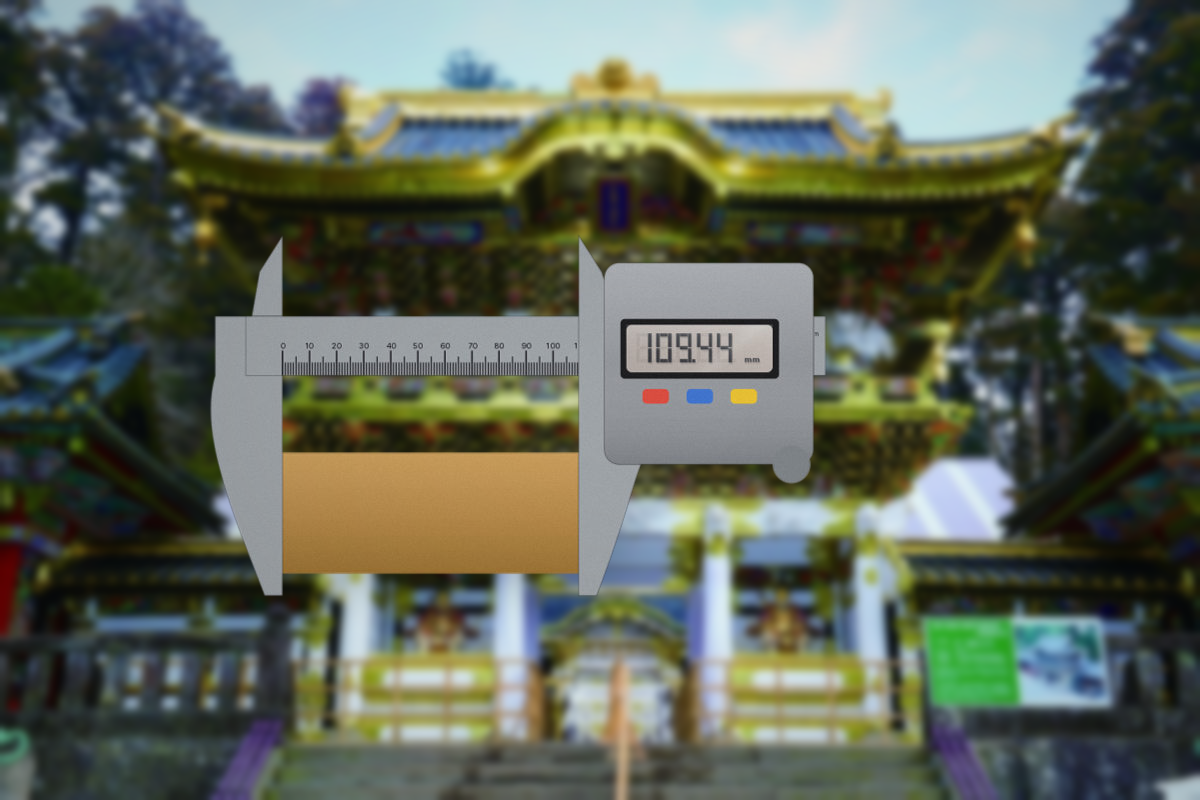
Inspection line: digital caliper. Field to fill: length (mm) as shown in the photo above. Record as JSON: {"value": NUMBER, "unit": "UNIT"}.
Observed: {"value": 109.44, "unit": "mm"}
